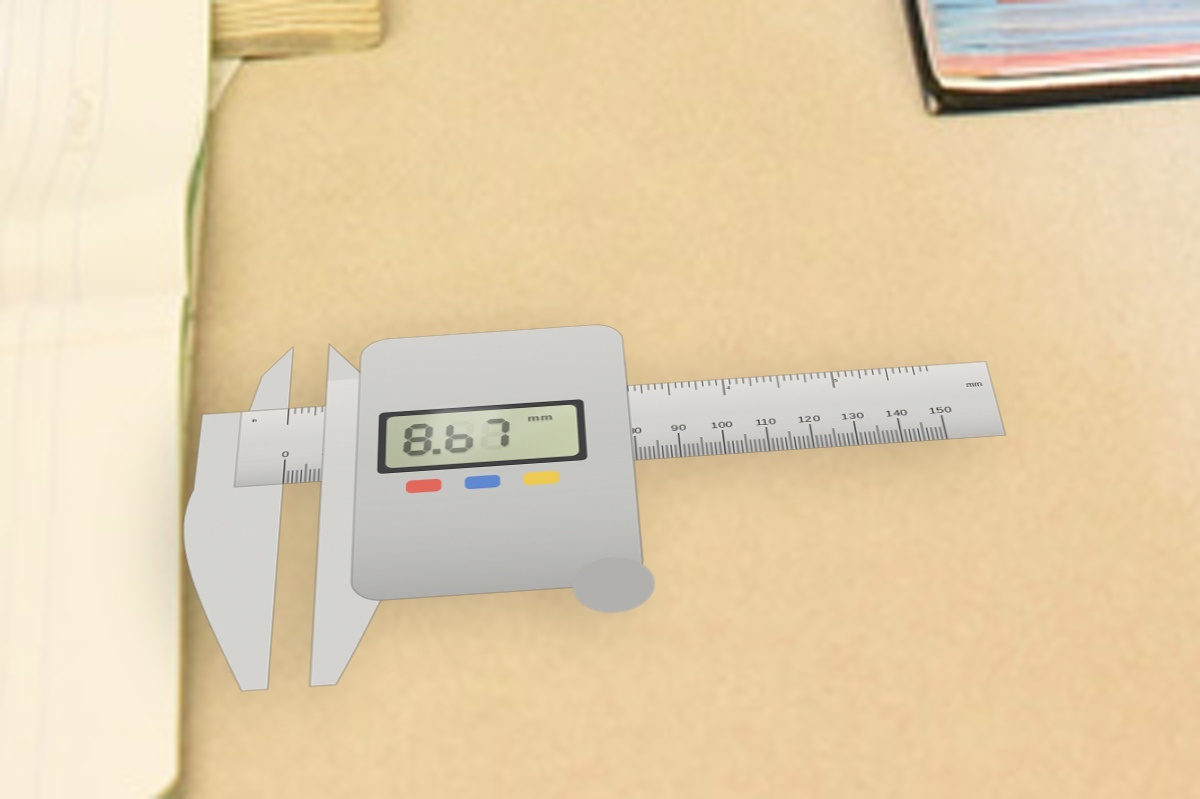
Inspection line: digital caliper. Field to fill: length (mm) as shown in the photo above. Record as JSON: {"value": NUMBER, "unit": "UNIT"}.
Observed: {"value": 8.67, "unit": "mm"}
